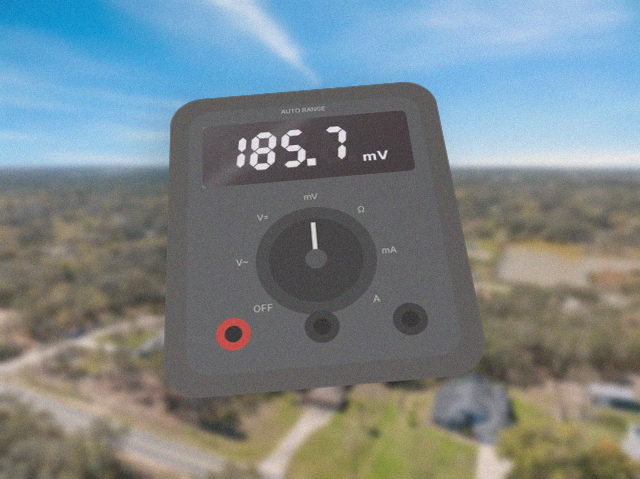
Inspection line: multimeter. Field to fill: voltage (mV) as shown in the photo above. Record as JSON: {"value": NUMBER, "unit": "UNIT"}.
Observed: {"value": 185.7, "unit": "mV"}
